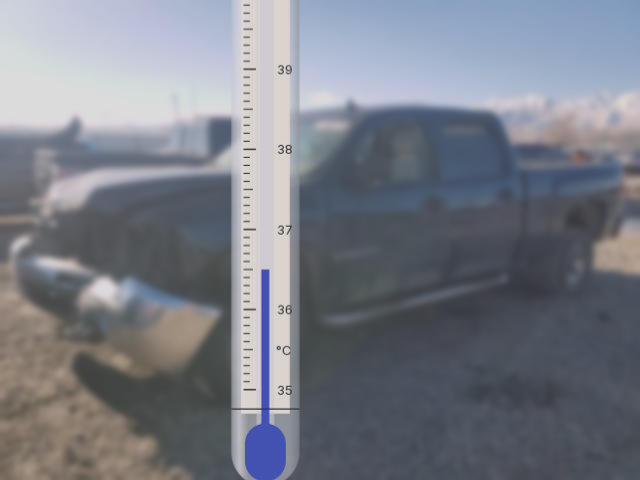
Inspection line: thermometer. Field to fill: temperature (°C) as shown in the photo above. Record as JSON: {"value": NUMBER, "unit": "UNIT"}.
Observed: {"value": 36.5, "unit": "°C"}
